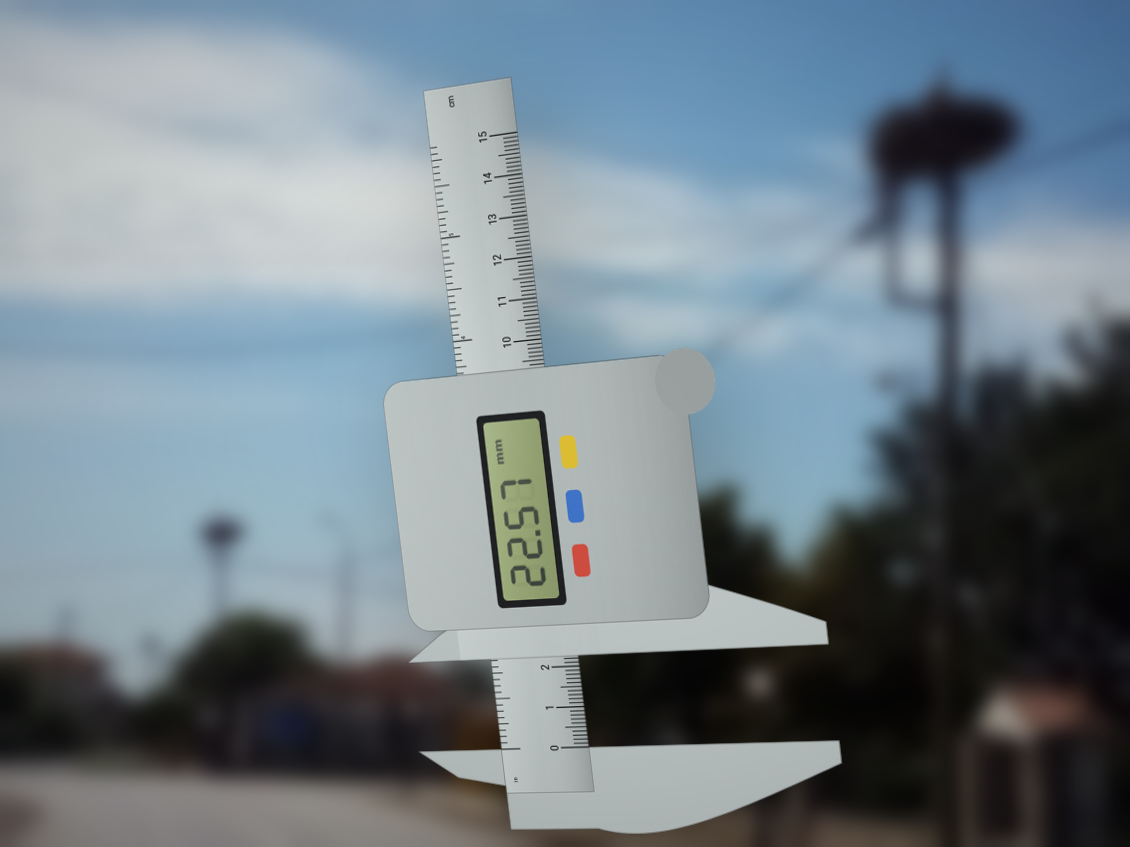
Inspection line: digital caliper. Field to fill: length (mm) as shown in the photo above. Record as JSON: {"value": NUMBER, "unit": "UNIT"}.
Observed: {"value": 22.57, "unit": "mm"}
